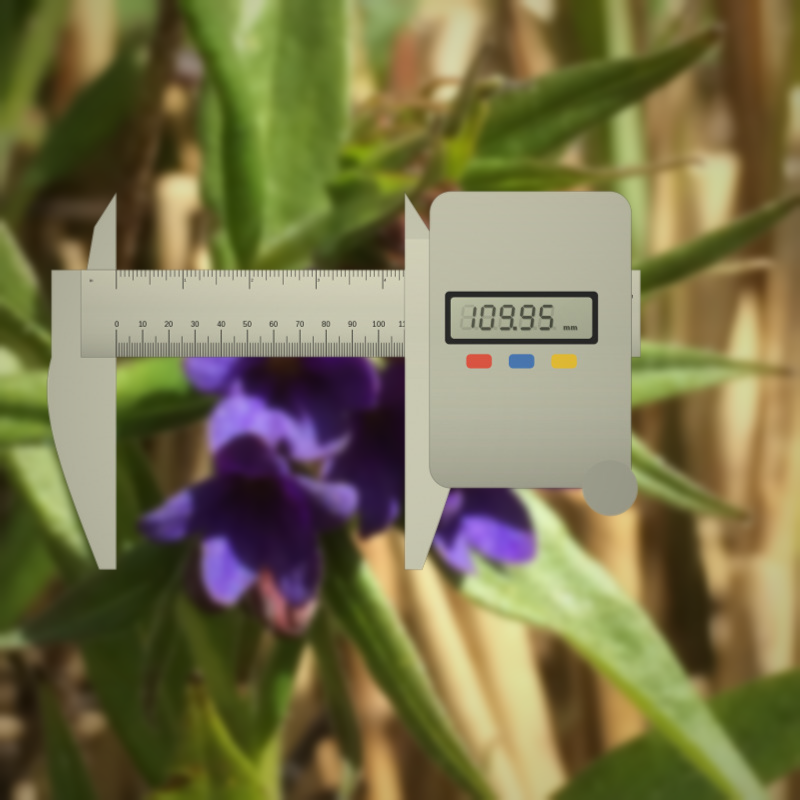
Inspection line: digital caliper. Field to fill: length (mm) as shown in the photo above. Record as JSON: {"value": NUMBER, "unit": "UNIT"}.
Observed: {"value": 109.95, "unit": "mm"}
